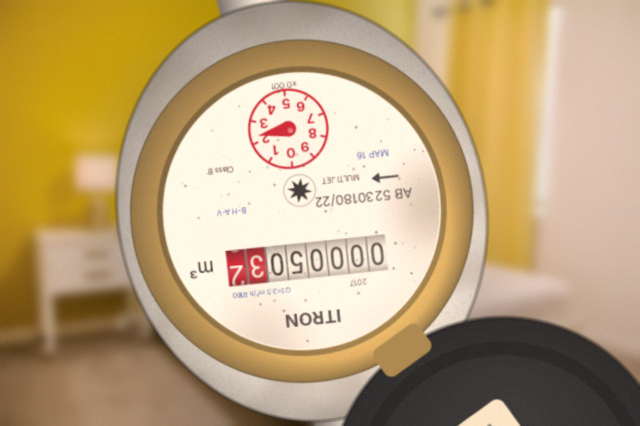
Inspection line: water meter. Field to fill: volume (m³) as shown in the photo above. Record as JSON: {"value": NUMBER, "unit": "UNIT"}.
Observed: {"value": 50.322, "unit": "m³"}
